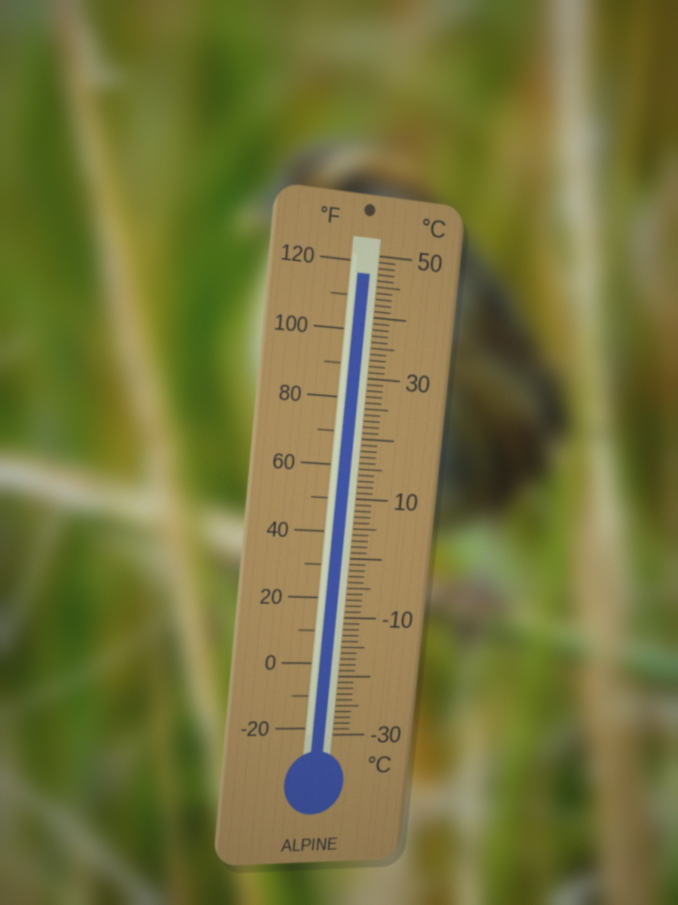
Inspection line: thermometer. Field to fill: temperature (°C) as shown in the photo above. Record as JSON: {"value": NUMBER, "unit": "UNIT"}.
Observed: {"value": 47, "unit": "°C"}
